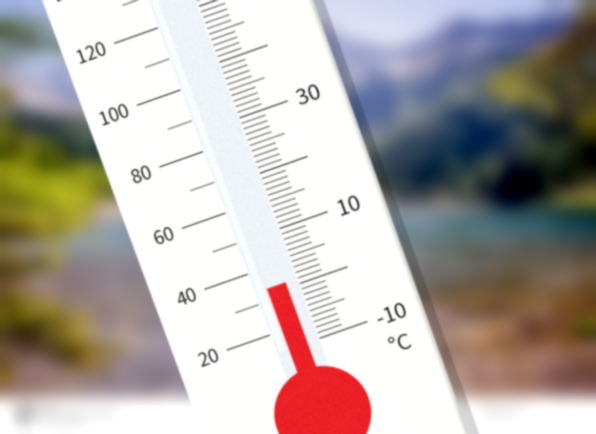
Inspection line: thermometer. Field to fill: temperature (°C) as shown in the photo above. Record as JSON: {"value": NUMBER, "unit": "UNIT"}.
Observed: {"value": 1, "unit": "°C"}
